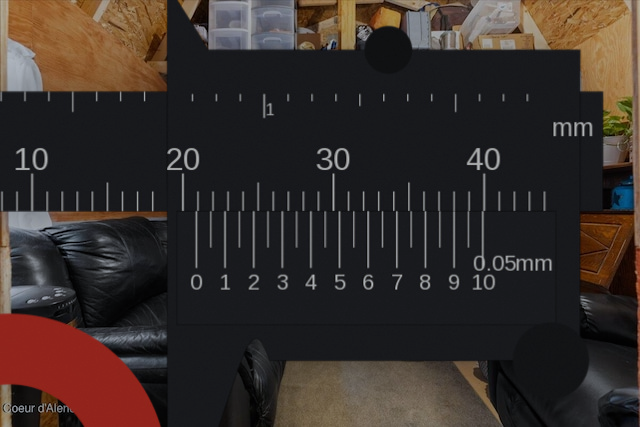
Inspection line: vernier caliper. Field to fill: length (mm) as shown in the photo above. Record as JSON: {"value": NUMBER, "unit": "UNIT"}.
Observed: {"value": 20.9, "unit": "mm"}
